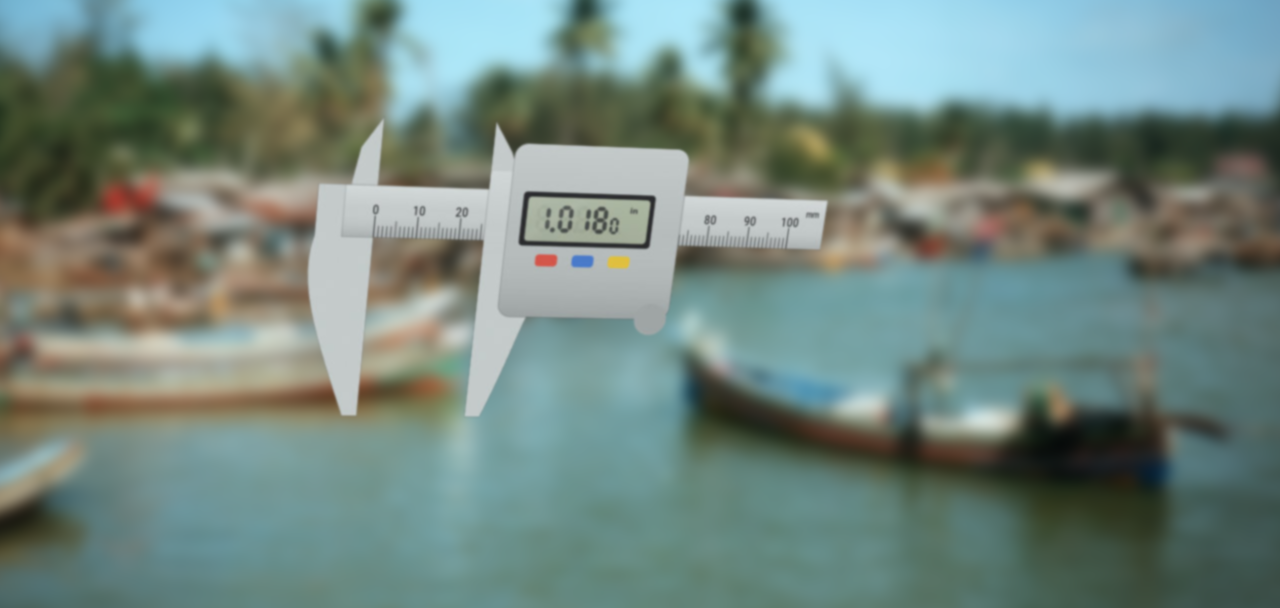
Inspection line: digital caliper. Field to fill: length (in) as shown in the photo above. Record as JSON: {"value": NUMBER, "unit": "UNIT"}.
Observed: {"value": 1.0180, "unit": "in"}
